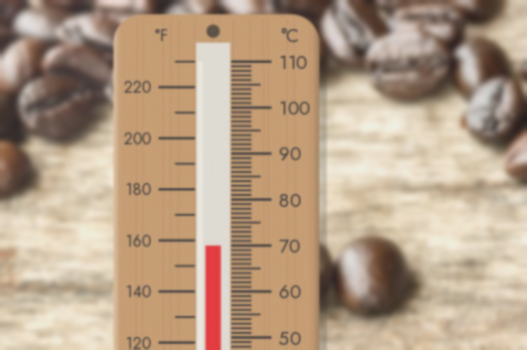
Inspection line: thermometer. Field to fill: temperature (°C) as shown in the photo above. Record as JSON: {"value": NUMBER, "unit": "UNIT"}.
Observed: {"value": 70, "unit": "°C"}
